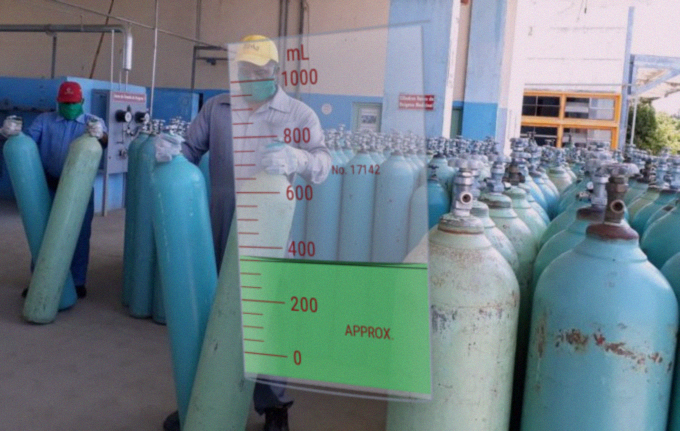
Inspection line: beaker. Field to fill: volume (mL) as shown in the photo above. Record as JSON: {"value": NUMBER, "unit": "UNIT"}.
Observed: {"value": 350, "unit": "mL"}
